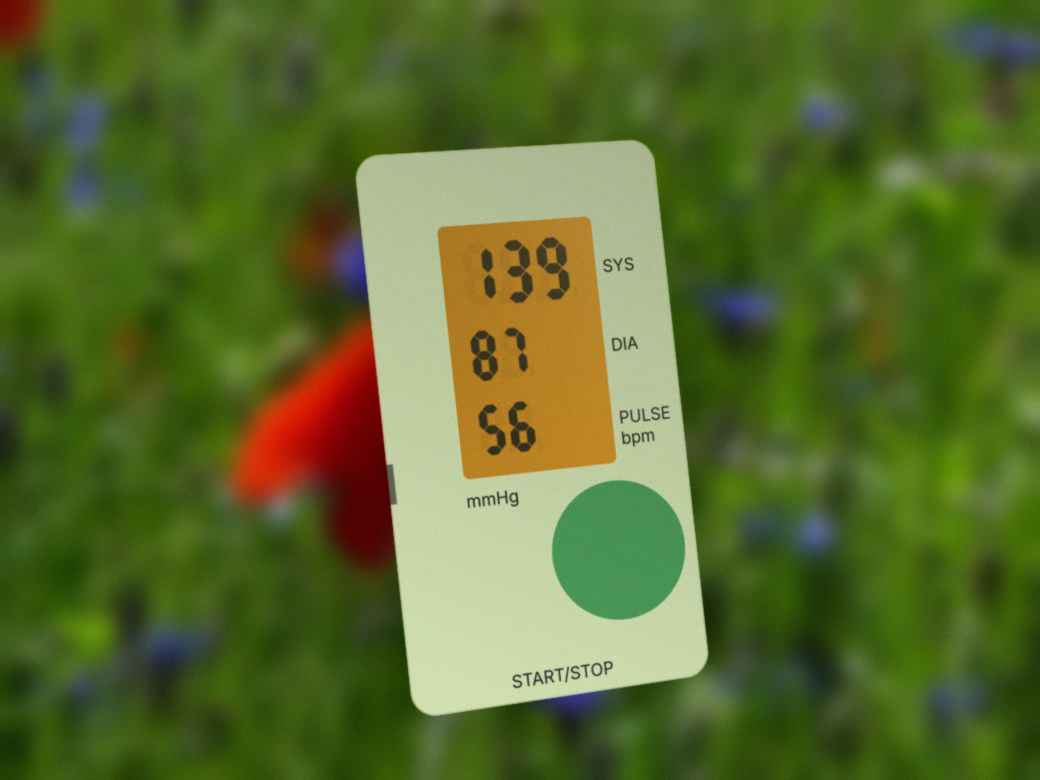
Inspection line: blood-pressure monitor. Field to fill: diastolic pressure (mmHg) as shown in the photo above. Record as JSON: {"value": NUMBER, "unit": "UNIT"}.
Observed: {"value": 87, "unit": "mmHg"}
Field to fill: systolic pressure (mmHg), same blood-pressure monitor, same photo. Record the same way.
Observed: {"value": 139, "unit": "mmHg"}
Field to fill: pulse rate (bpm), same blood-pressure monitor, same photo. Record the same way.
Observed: {"value": 56, "unit": "bpm"}
